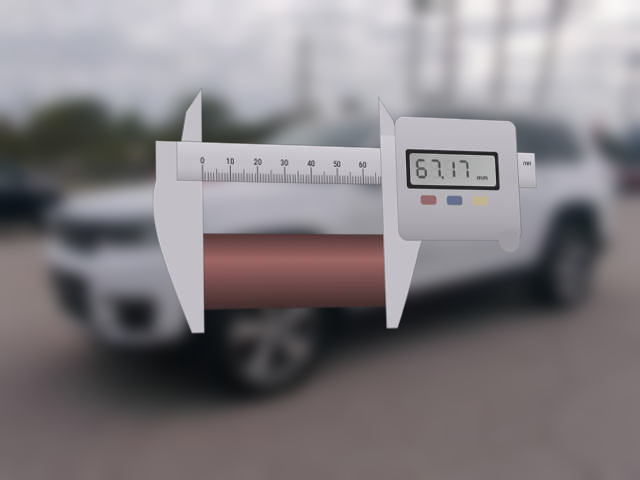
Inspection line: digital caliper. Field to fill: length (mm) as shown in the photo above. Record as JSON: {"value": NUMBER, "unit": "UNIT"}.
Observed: {"value": 67.17, "unit": "mm"}
